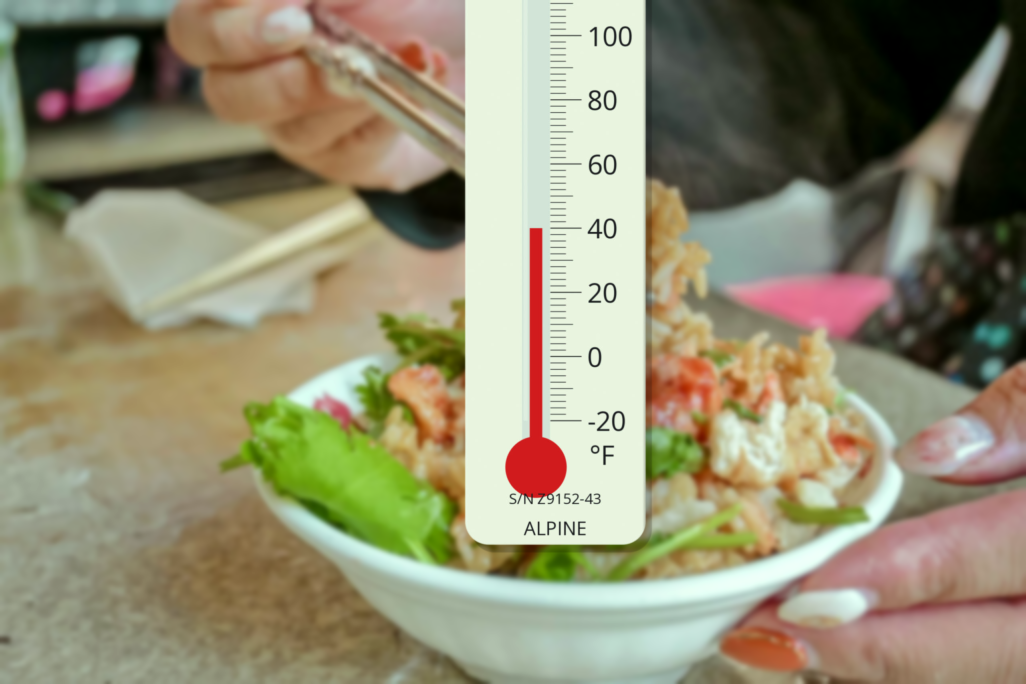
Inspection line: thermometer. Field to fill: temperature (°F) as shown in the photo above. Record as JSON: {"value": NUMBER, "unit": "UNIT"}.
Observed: {"value": 40, "unit": "°F"}
